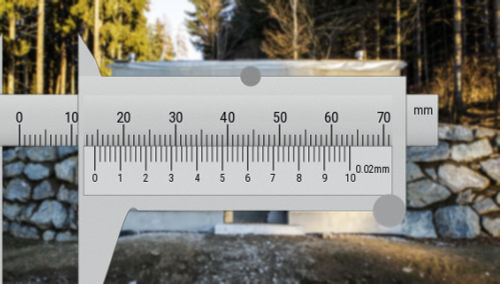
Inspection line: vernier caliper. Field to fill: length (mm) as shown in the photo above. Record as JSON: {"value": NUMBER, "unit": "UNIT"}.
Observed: {"value": 14.5, "unit": "mm"}
